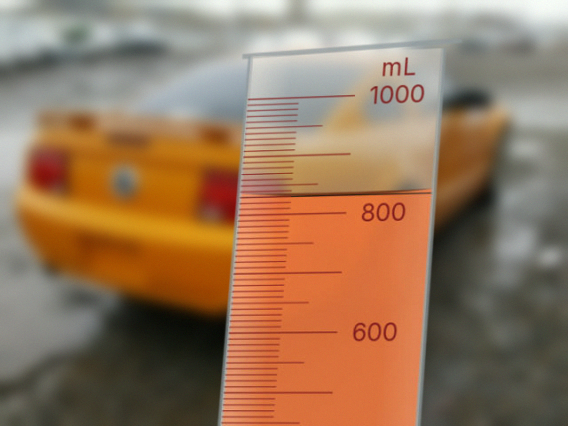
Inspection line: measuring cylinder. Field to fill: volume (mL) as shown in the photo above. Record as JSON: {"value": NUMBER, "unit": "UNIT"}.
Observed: {"value": 830, "unit": "mL"}
